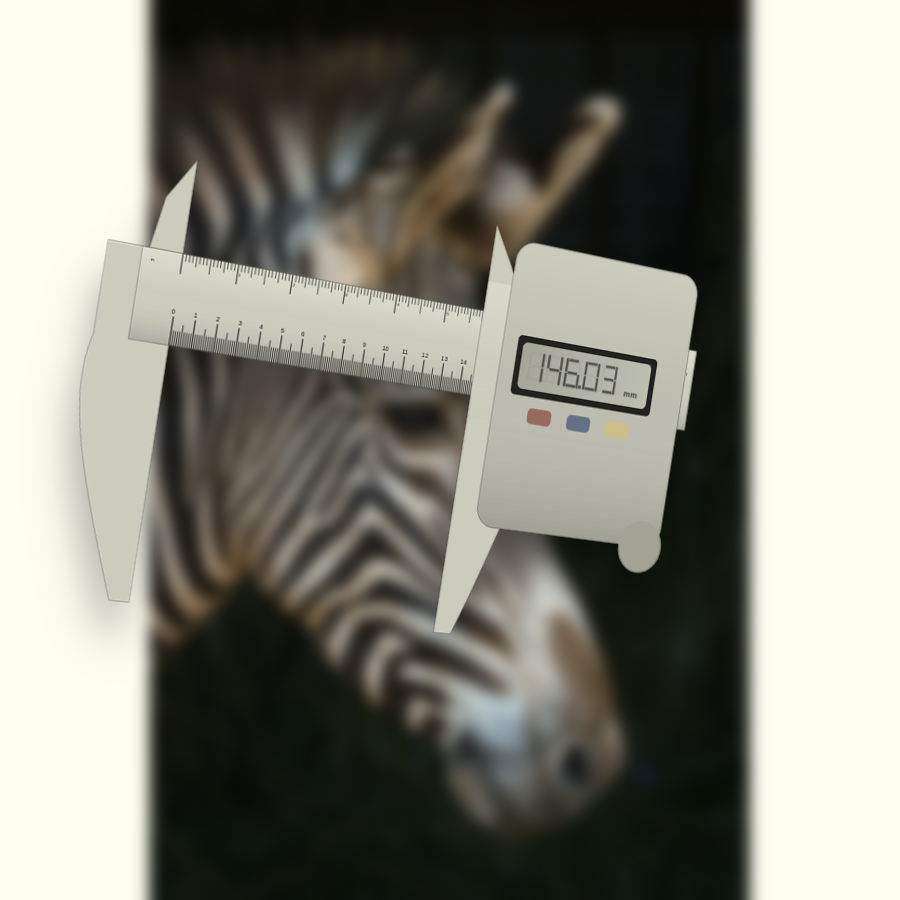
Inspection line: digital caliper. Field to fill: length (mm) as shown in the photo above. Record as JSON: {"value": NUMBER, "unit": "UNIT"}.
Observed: {"value": 146.03, "unit": "mm"}
